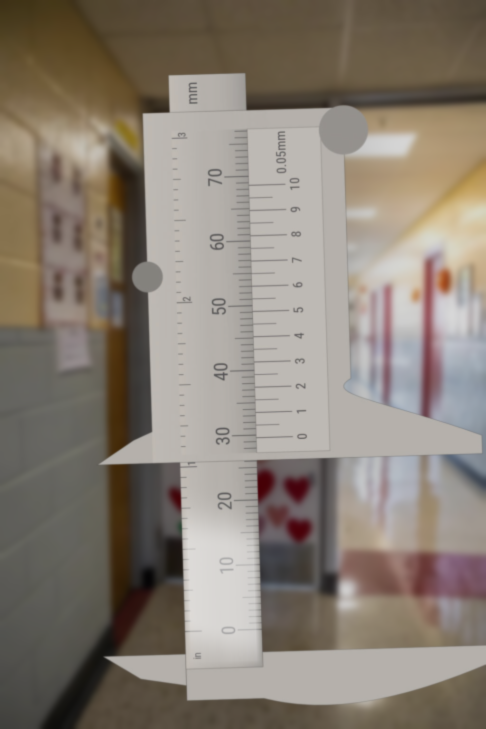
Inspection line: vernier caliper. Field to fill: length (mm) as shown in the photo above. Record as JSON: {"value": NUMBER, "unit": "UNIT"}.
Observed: {"value": 29.6, "unit": "mm"}
